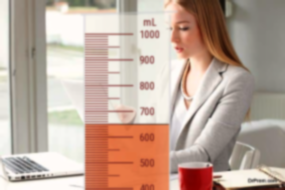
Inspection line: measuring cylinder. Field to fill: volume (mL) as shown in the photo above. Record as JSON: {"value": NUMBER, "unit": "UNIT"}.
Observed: {"value": 650, "unit": "mL"}
